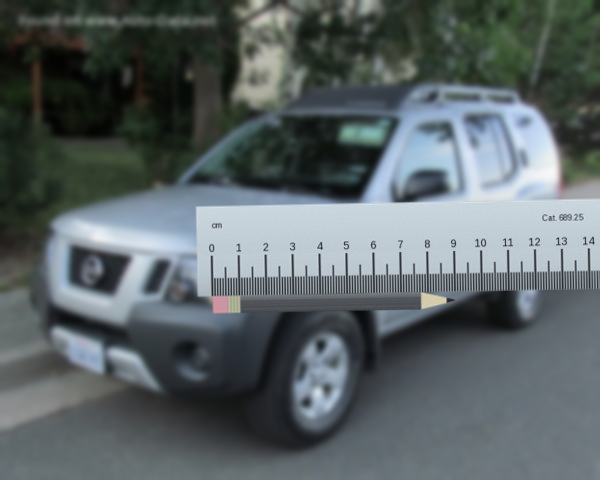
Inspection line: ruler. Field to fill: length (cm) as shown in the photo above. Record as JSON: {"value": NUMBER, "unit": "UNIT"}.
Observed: {"value": 9, "unit": "cm"}
